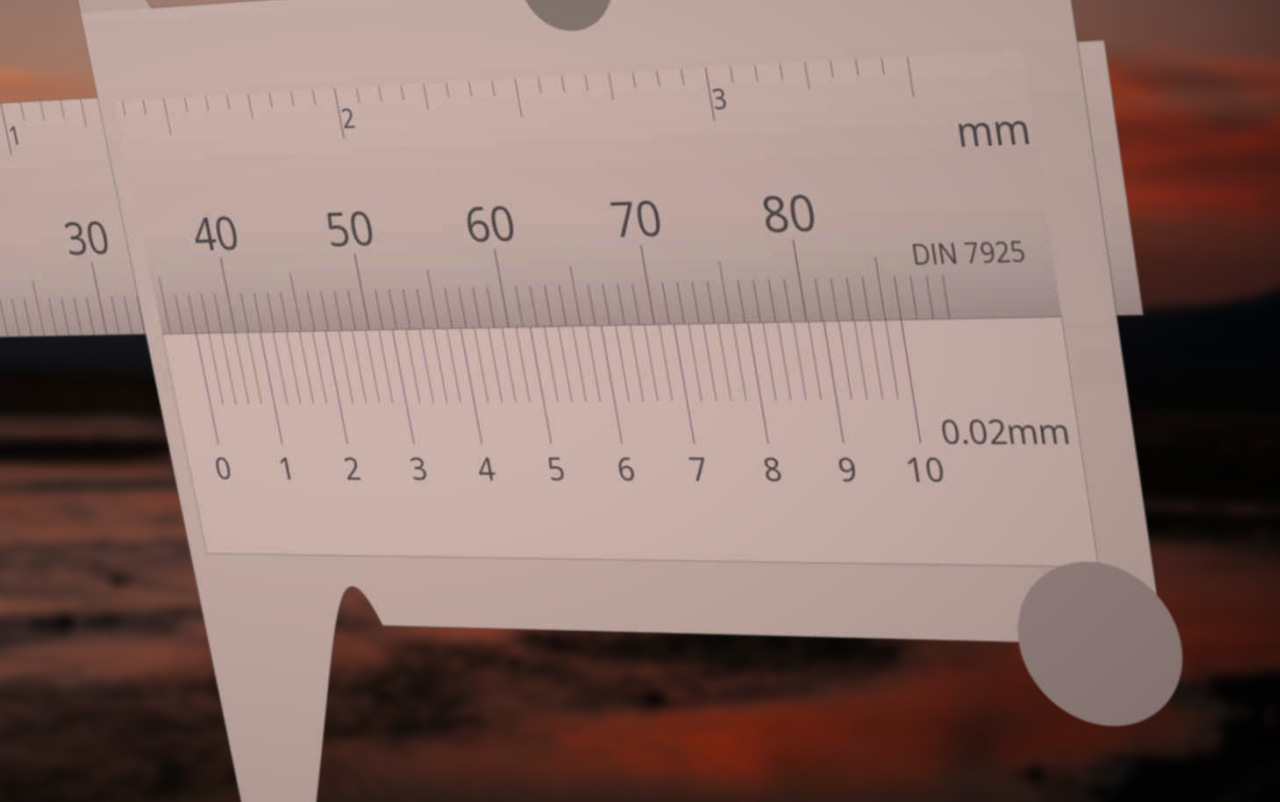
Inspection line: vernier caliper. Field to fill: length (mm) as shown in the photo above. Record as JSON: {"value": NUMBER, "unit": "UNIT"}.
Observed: {"value": 37.0, "unit": "mm"}
